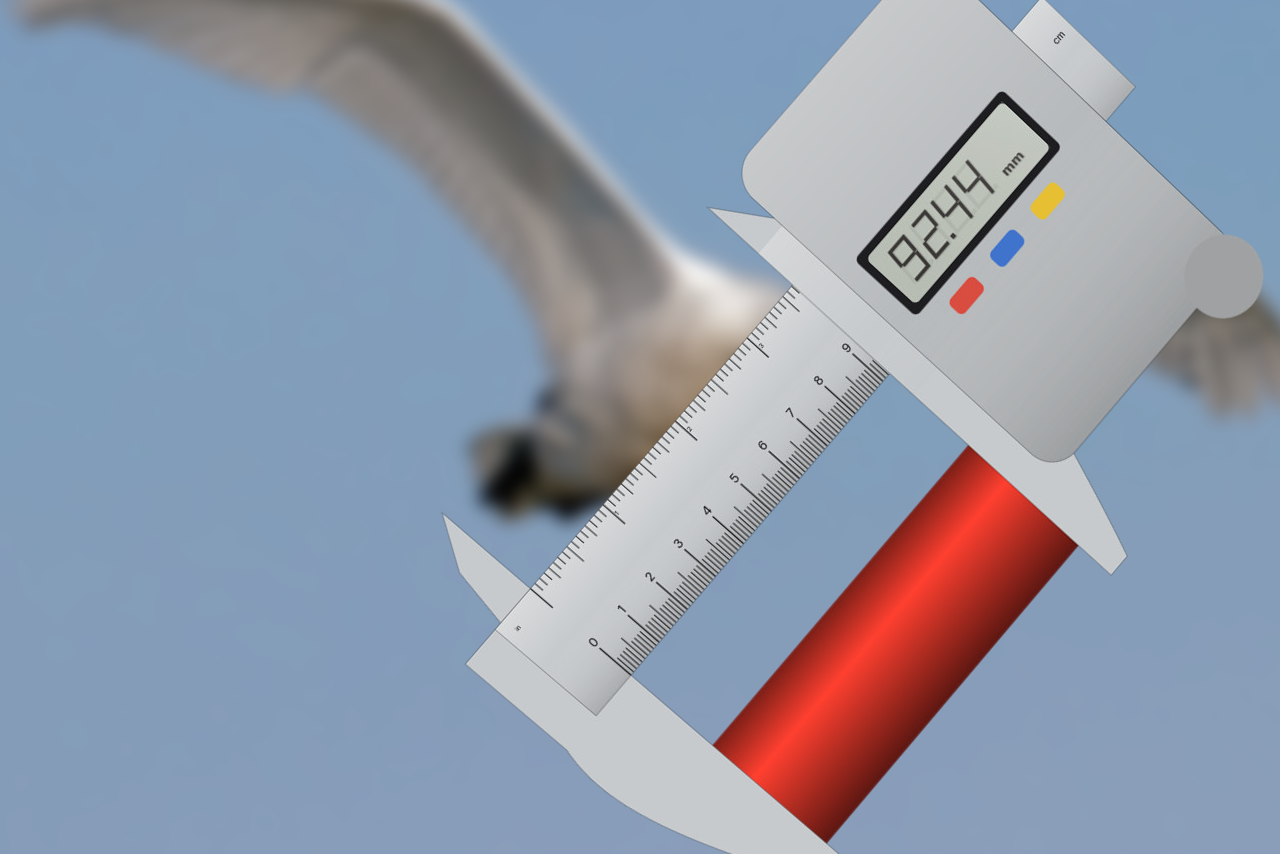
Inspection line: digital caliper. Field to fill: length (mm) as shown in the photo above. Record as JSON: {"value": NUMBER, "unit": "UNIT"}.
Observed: {"value": 92.44, "unit": "mm"}
